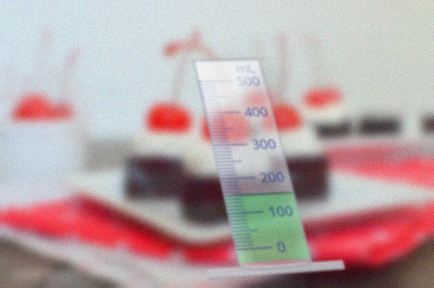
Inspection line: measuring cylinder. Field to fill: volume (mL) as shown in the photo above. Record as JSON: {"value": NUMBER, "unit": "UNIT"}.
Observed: {"value": 150, "unit": "mL"}
